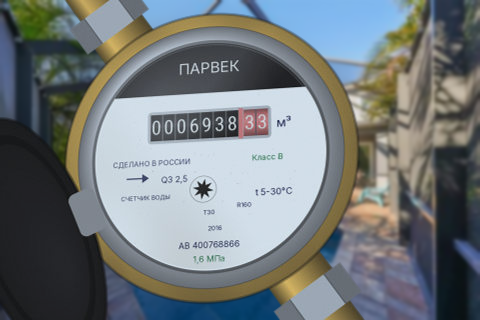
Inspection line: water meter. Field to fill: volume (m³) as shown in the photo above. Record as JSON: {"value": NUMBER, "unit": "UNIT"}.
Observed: {"value": 6938.33, "unit": "m³"}
